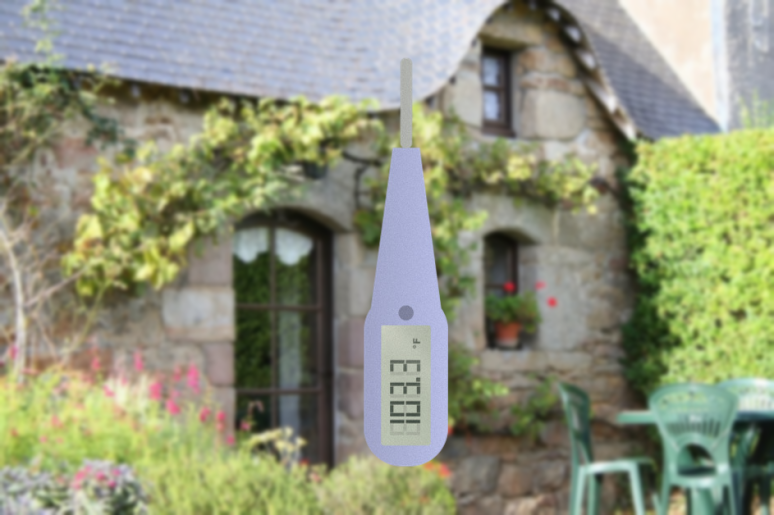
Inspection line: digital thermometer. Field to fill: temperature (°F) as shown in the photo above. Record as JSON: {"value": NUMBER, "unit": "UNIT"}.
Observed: {"value": 103.3, "unit": "°F"}
